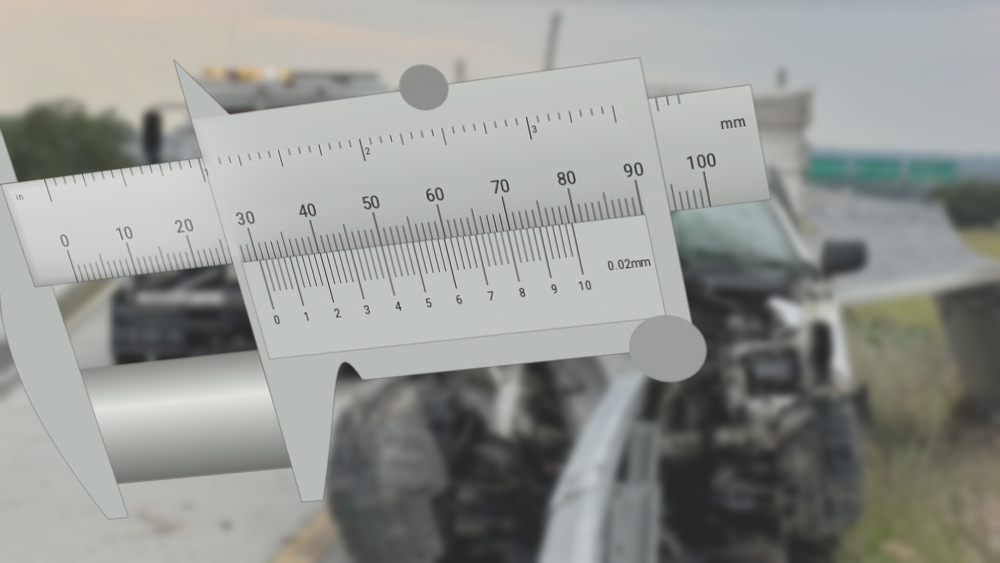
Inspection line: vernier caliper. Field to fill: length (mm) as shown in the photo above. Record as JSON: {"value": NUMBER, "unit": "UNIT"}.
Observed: {"value": 30.4, "unit": "mm"}
